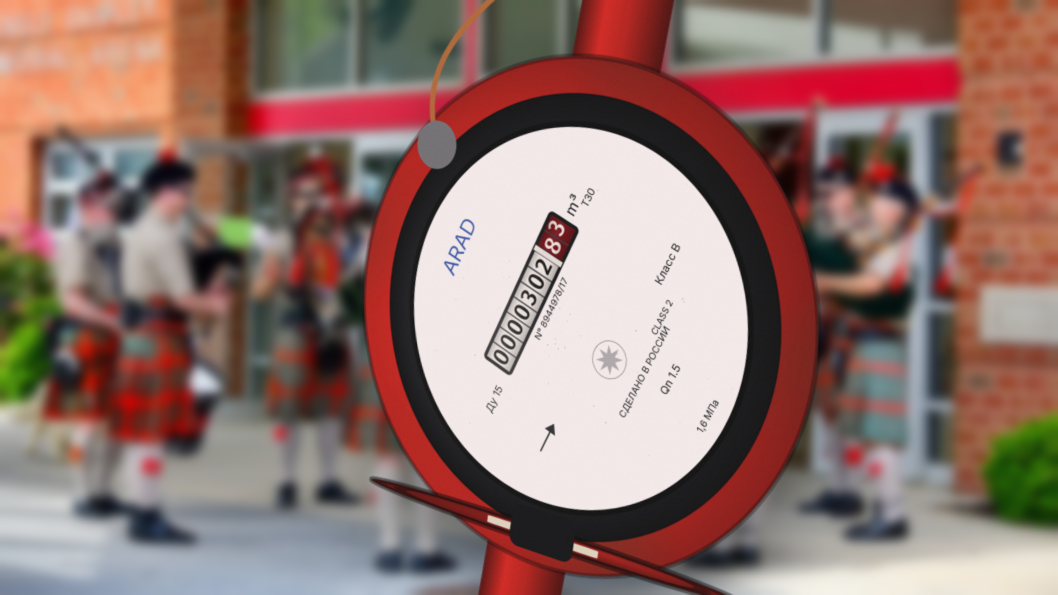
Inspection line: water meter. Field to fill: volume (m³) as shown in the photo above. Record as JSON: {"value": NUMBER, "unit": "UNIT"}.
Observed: {"value": 302.83, "unit": "m³"}
